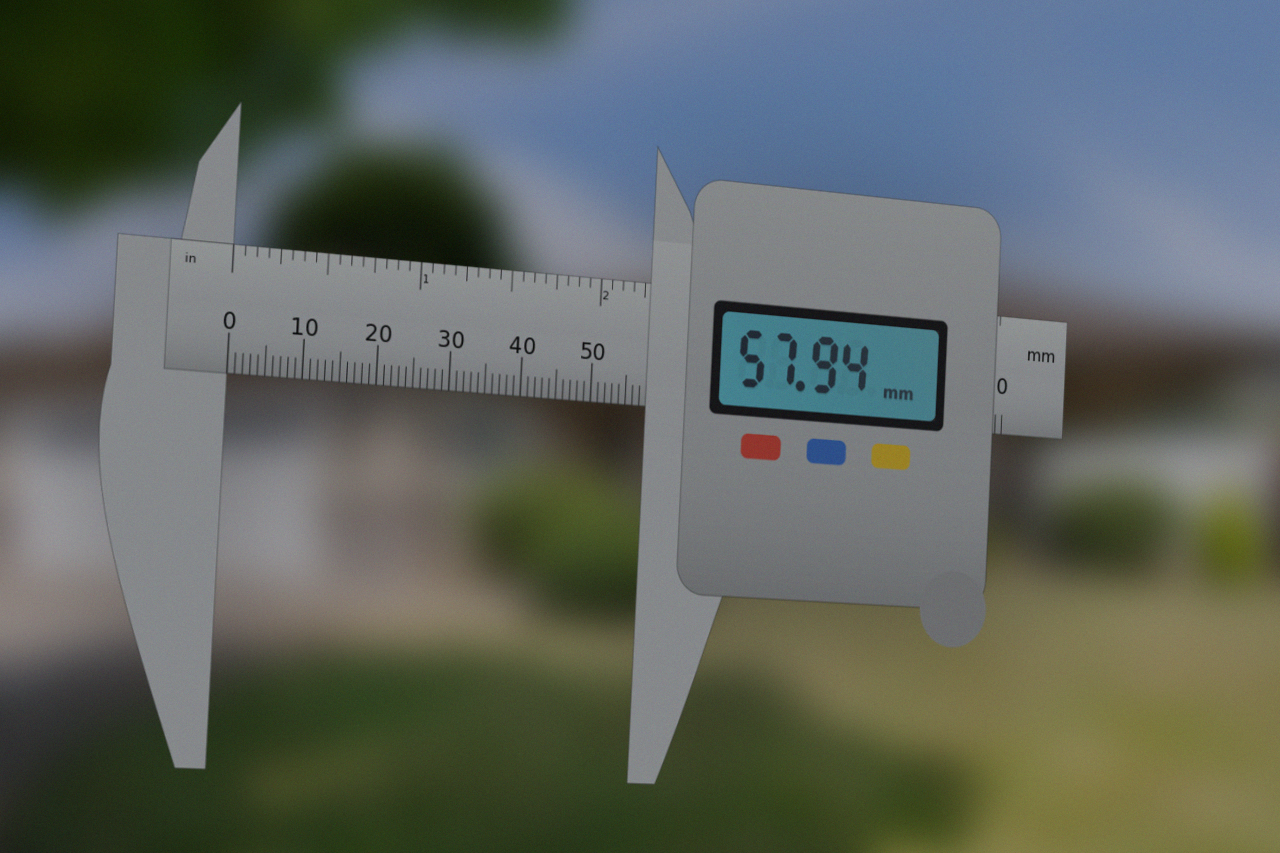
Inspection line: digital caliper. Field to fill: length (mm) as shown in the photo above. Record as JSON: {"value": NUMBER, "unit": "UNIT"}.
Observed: {"value": 57.94, "unit": "mm"}
